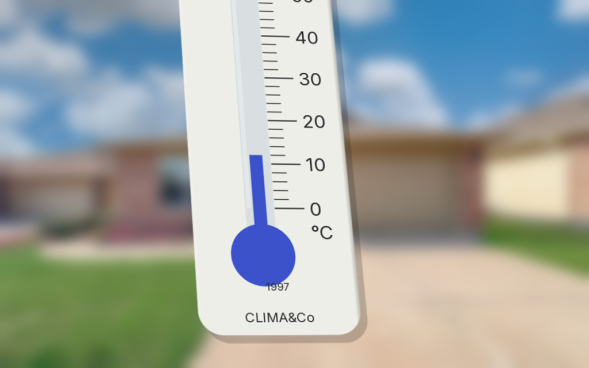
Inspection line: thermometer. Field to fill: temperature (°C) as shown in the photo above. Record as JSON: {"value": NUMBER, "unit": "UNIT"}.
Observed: {"value": 12, "unit": "°C"}
